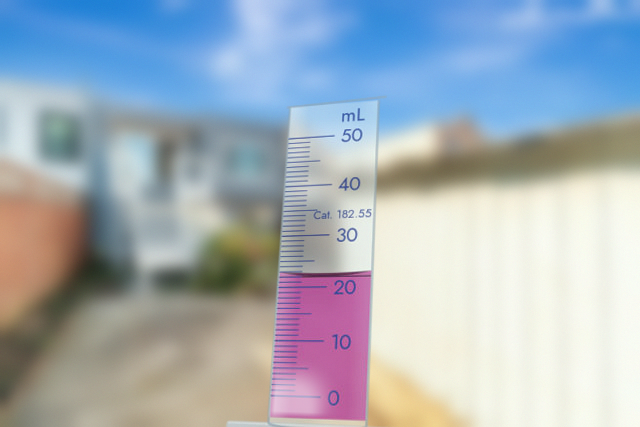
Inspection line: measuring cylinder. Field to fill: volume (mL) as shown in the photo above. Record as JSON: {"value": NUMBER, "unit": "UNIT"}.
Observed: {"value": 22, "unit": "mL"}
